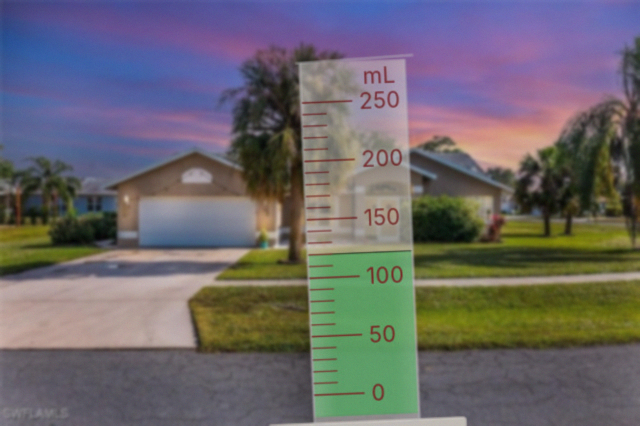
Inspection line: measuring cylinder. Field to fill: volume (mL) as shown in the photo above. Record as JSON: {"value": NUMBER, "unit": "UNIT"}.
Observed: {"value": 120, "unit": "mL"}
